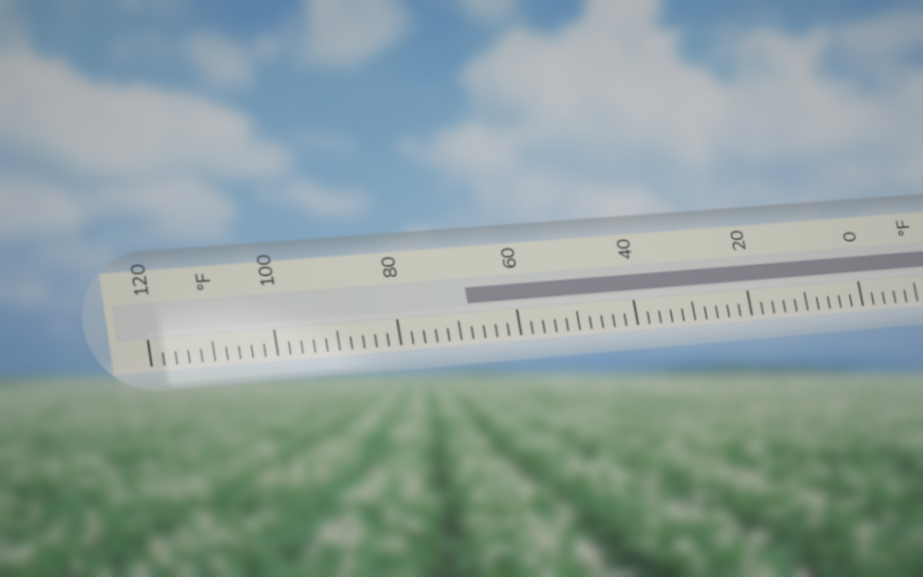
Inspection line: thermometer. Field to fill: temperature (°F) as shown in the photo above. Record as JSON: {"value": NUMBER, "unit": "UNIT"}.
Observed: {"value": 68, "unit": "°F"}
